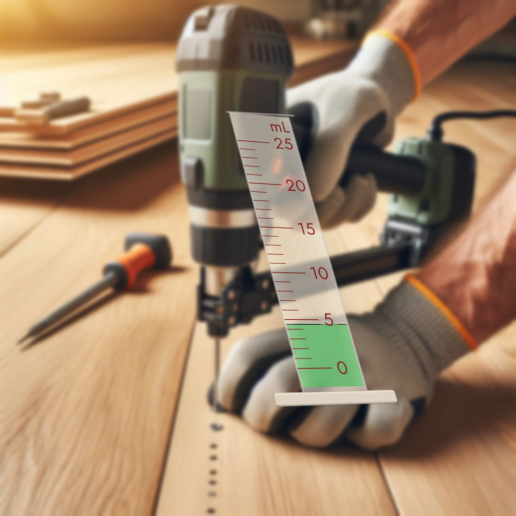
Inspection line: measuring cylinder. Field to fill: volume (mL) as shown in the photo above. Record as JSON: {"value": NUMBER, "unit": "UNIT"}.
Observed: {"value": 4.5, "unit": "mL"}
